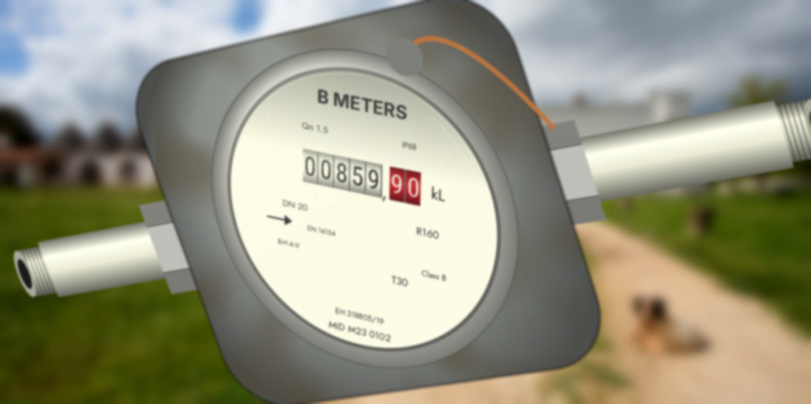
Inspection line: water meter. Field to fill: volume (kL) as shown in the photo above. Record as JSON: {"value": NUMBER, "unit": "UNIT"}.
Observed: {"value": 859.90, "unit": "kL"}
